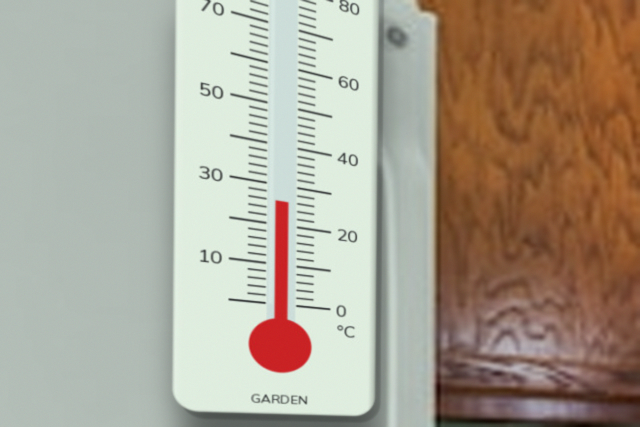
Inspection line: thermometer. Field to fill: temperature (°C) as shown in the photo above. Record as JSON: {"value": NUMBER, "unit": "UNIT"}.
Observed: {"value": 26, "unit": "°C"}
